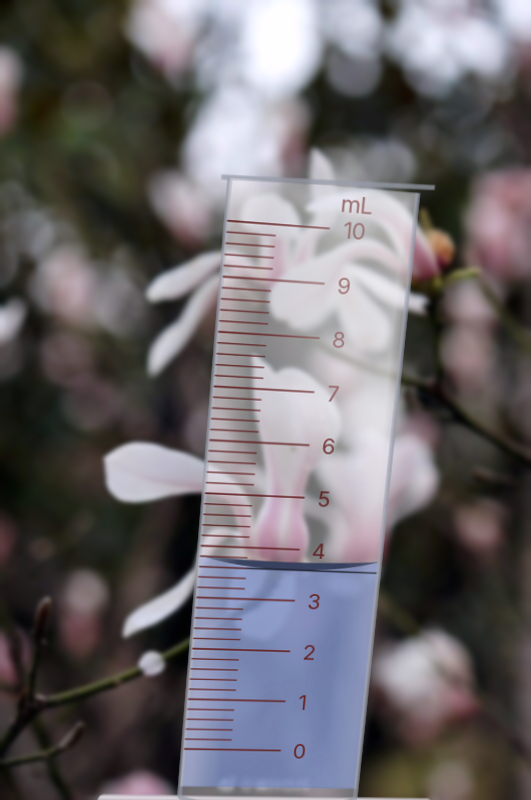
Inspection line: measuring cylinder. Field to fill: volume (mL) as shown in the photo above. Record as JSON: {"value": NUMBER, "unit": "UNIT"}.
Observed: {"value": 3.6, "unit": "mL"}
